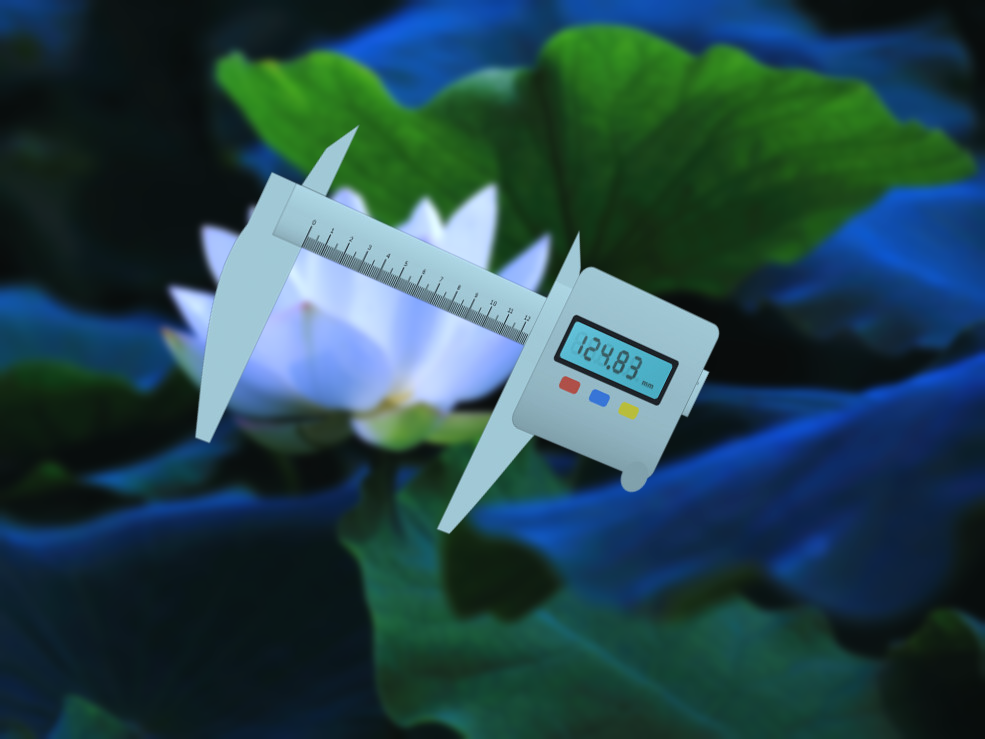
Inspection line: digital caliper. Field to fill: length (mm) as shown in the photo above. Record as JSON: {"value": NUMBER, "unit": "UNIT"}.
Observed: {"value": 124.83, "unit": "mm"}
